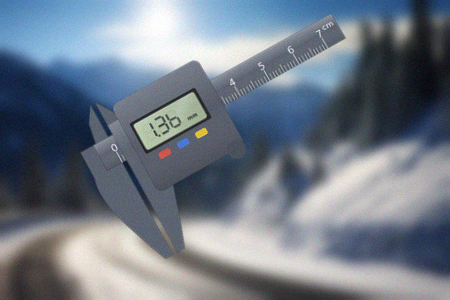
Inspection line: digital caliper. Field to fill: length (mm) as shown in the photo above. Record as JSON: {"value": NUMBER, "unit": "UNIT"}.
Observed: {"value": 1.36, "unit": "mm"}
